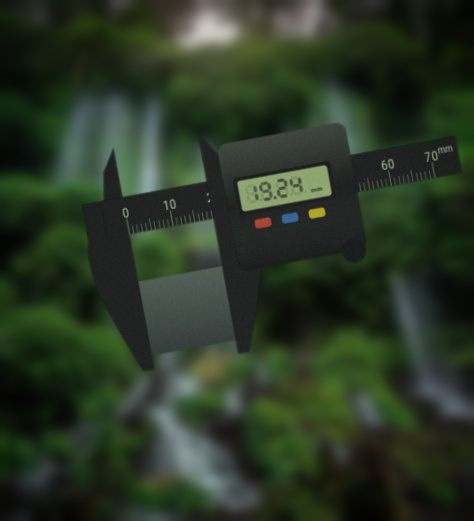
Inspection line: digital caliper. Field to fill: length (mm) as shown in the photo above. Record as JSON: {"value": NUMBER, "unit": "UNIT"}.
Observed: {"value": 19.24, "unit": "mm"}
